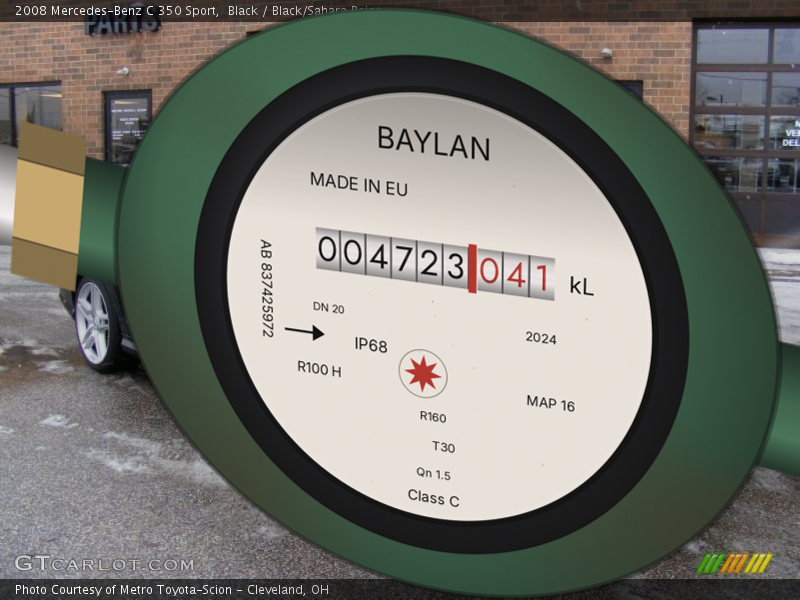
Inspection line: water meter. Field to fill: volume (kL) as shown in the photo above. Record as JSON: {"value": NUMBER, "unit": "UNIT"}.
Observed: {"value": 4723.041, "unit": "kL"}
